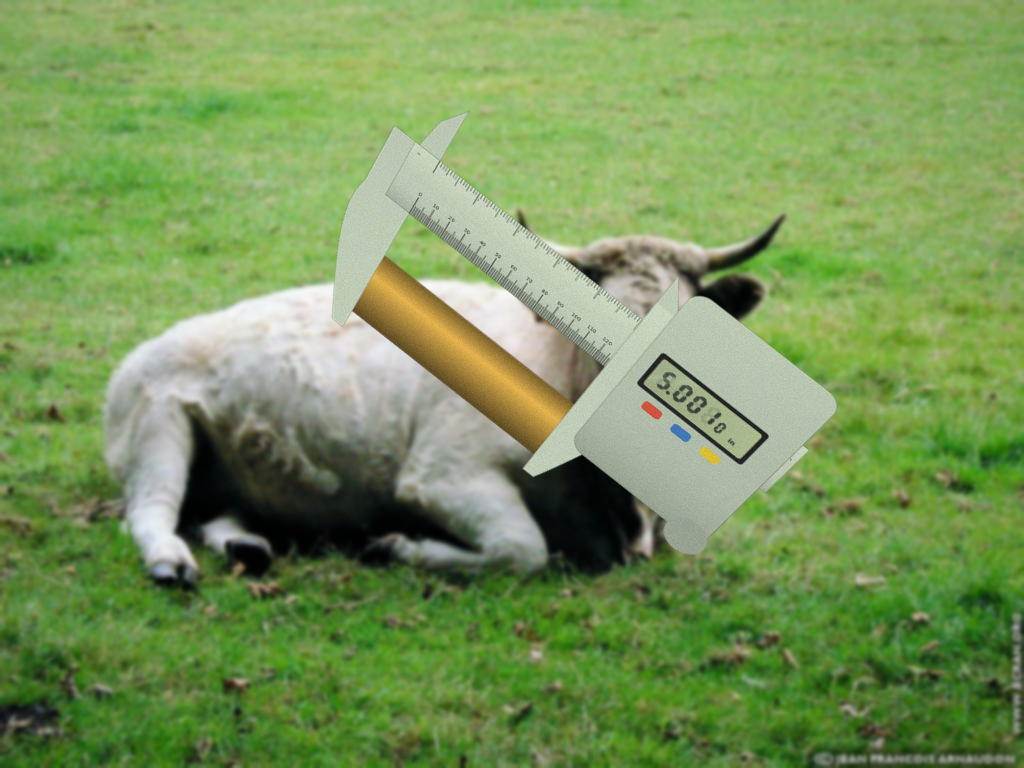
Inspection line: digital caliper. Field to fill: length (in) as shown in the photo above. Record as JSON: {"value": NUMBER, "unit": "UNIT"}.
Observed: {"value": 5.0010, "unit": "in"}
